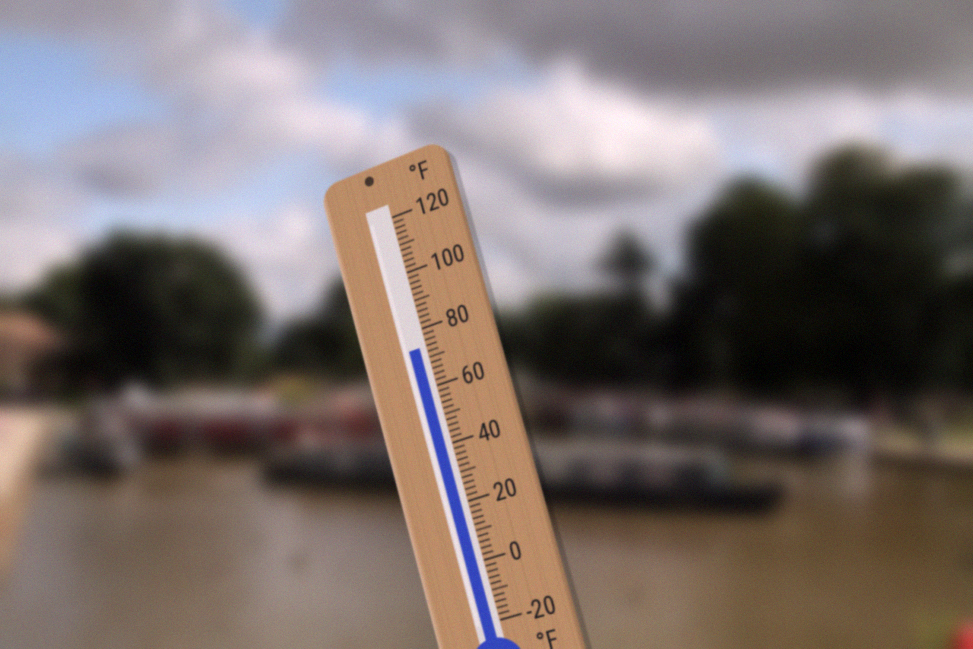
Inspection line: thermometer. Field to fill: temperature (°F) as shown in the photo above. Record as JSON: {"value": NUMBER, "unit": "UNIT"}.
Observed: {"value": 74, "unit": "°F"}
